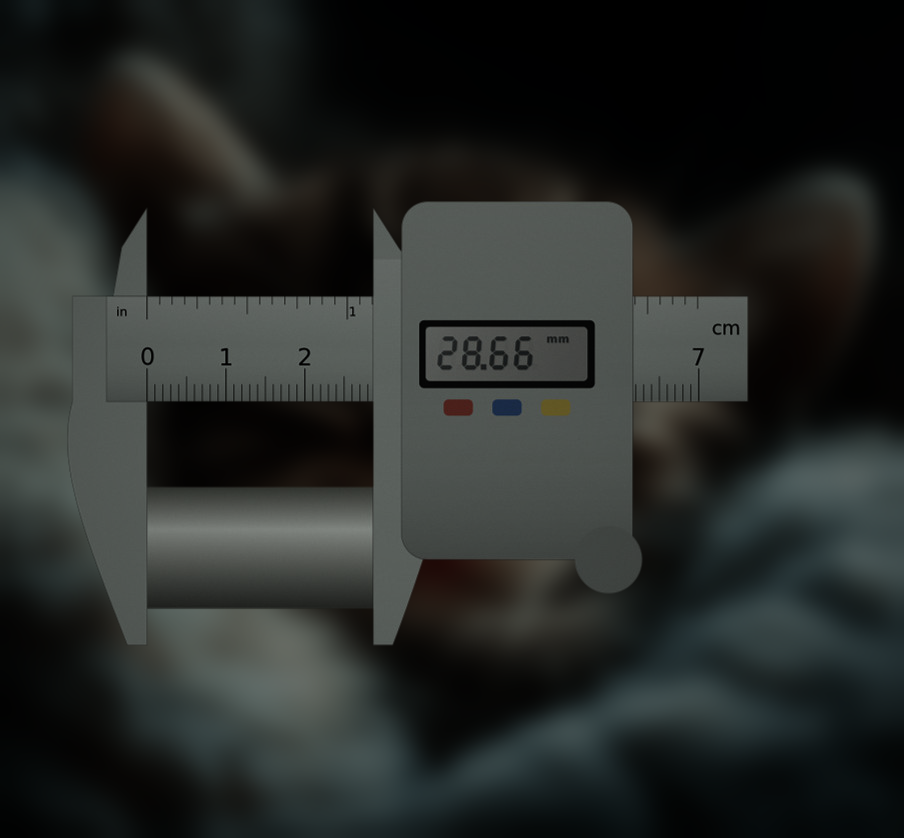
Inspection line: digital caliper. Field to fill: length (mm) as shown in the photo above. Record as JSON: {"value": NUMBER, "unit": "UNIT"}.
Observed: {"value": 28.66, "unit": "mm"}
